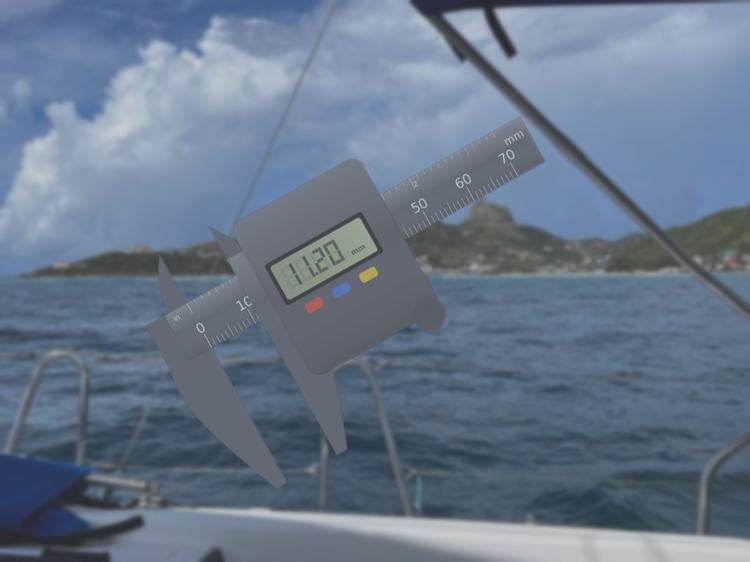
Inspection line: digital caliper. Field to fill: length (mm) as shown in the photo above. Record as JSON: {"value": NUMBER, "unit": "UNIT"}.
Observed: {"value": 11.20, "unit": "mm"}
